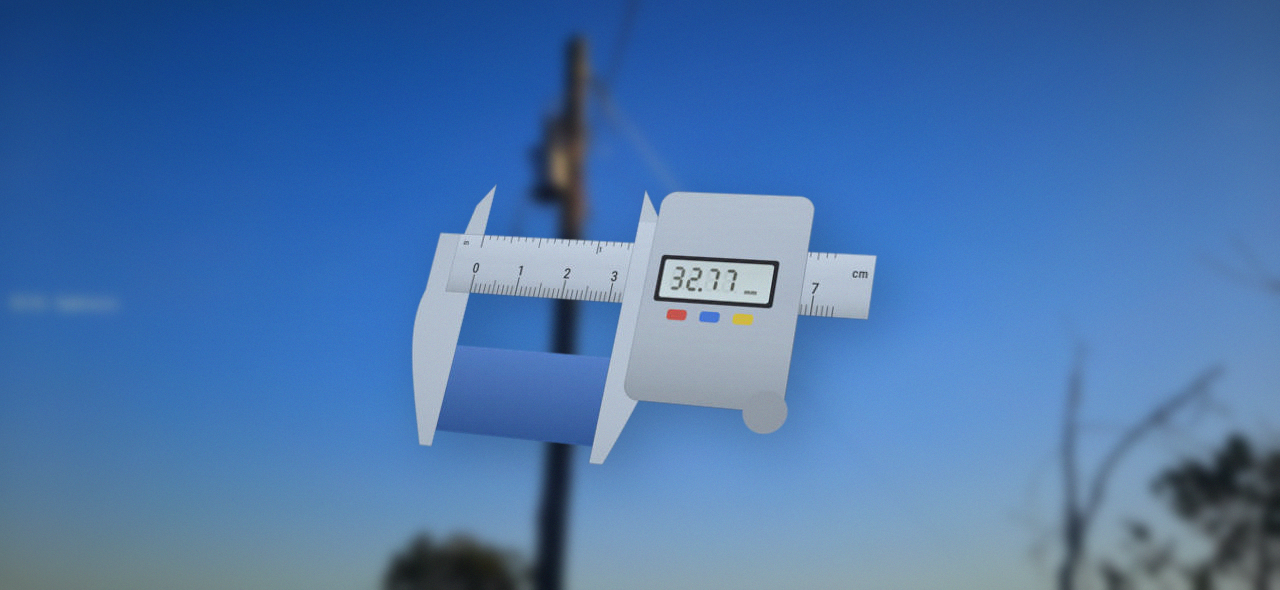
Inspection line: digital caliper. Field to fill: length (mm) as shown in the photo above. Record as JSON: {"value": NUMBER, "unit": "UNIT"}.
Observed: {"value": 32.77, "unit": "mm"}
